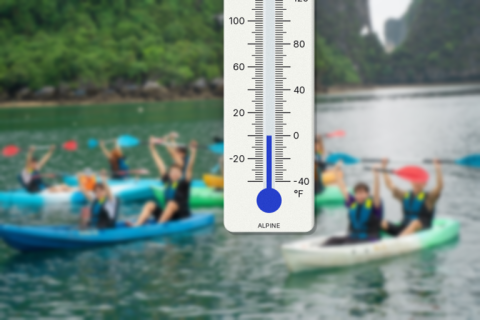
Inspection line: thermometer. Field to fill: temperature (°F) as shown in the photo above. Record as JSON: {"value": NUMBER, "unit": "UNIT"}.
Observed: {"value": 0, "unit": "°F"}
